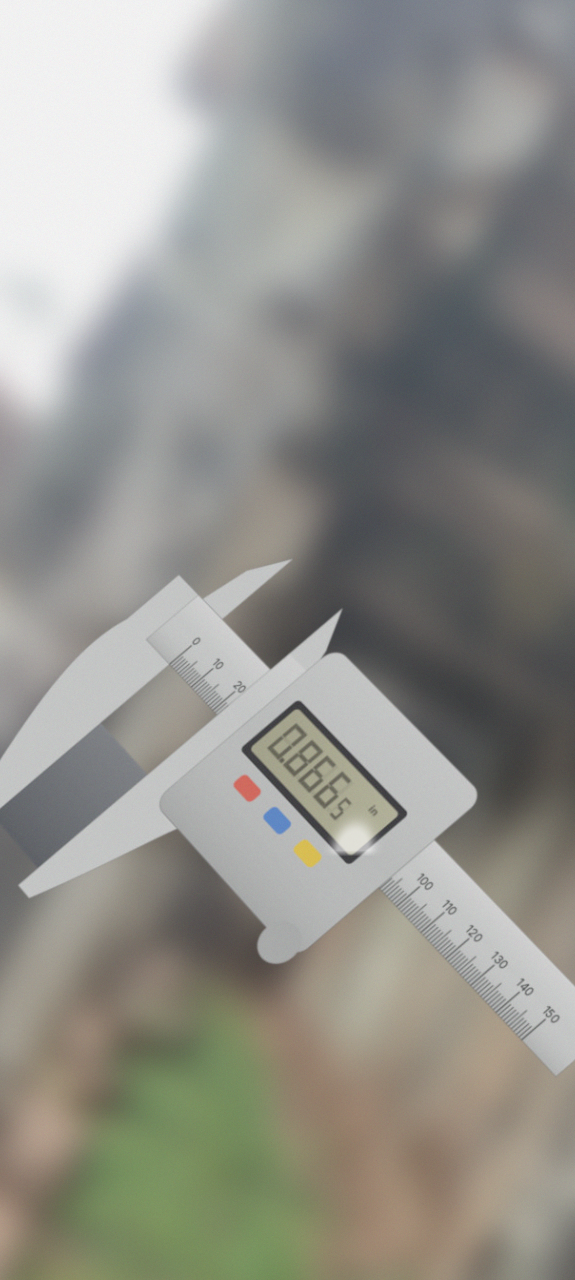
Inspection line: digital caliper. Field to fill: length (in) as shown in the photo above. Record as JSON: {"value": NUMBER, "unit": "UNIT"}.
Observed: {"value": 0.8665, "unit": "in"}
